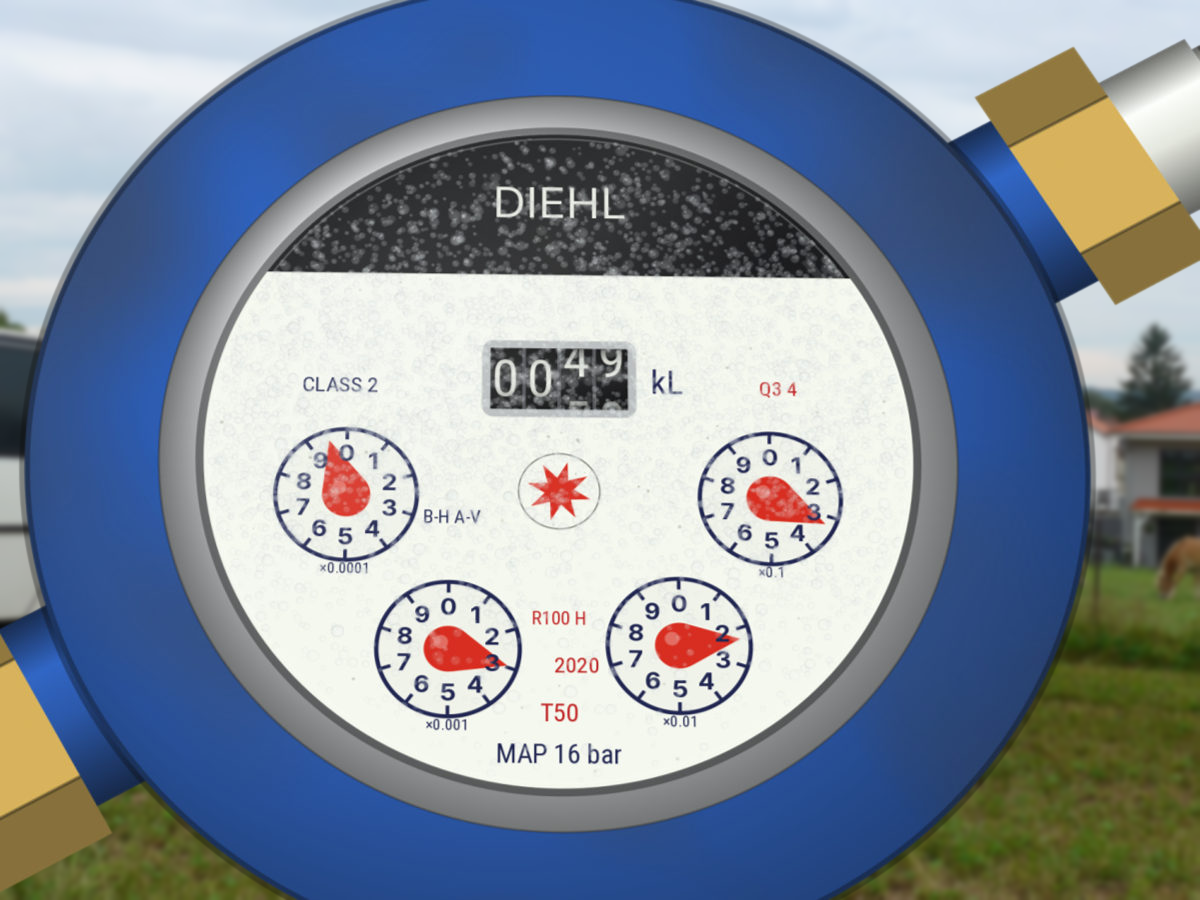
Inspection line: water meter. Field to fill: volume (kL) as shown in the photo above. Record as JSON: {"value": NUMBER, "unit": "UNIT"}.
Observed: {"value": 49.3229, "unit": "kL"}
